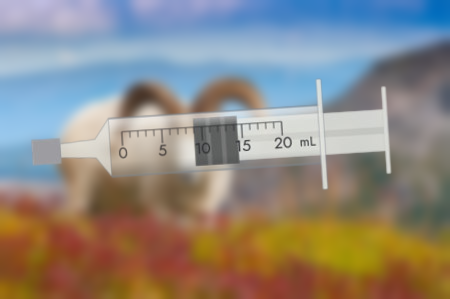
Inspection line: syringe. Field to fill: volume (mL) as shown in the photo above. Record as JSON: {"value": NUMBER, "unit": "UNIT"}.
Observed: {"value": 9, "unit": "mL"}
